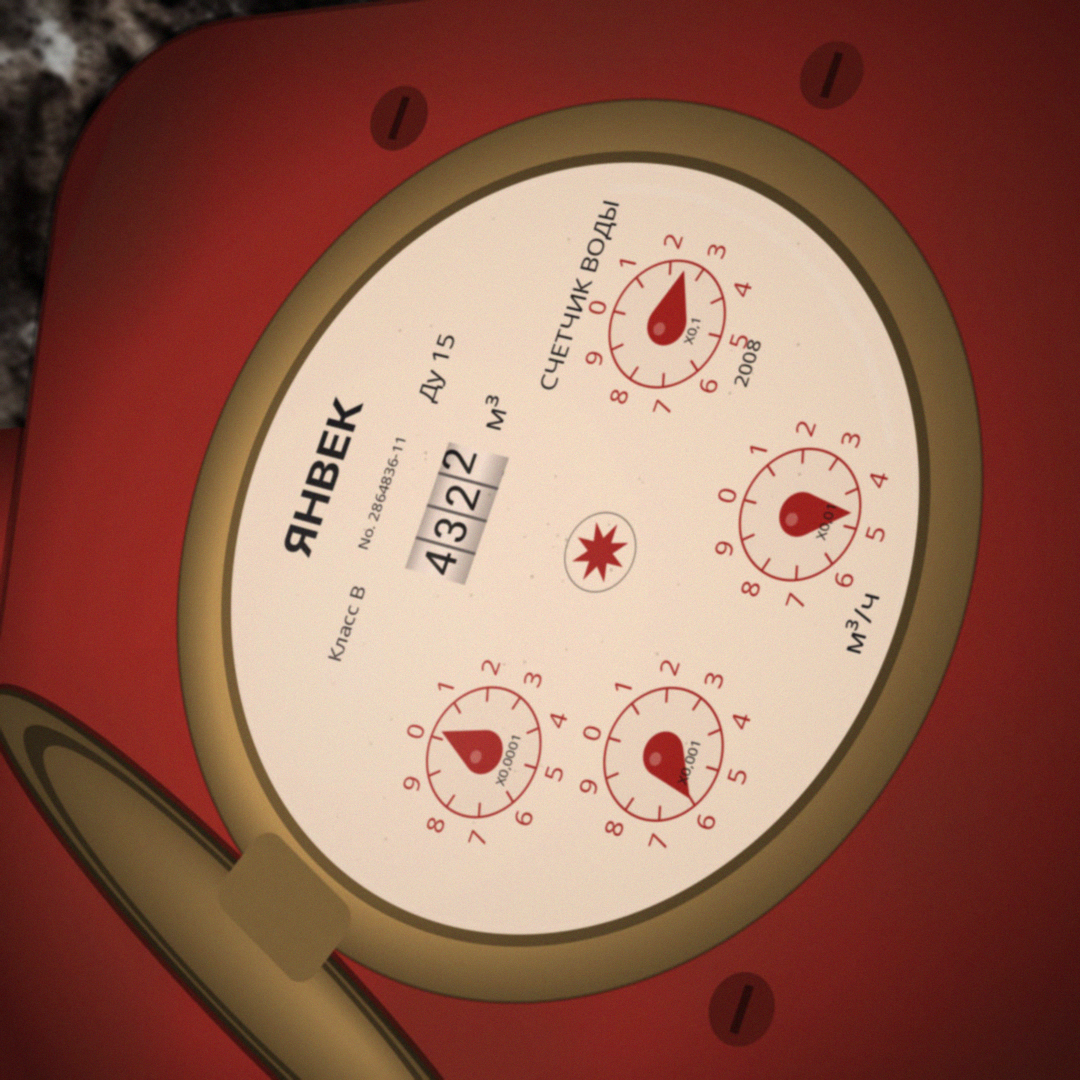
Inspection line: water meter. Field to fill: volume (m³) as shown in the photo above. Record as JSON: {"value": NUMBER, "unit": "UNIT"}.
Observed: {"value": 4322.2460, "unit": "m³"}
